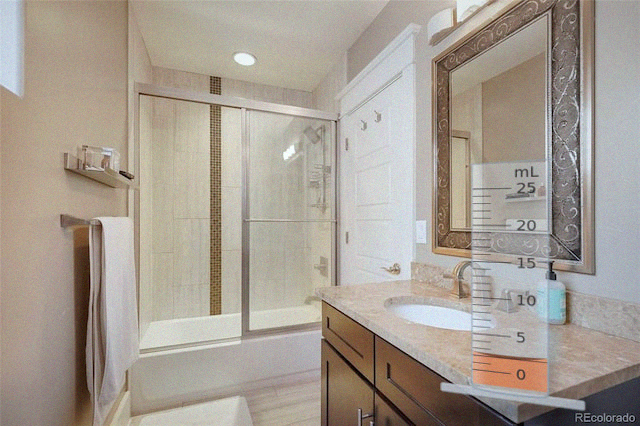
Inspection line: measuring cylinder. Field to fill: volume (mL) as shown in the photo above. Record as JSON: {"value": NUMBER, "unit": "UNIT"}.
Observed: {"value": 2, "unit": "mL"}
